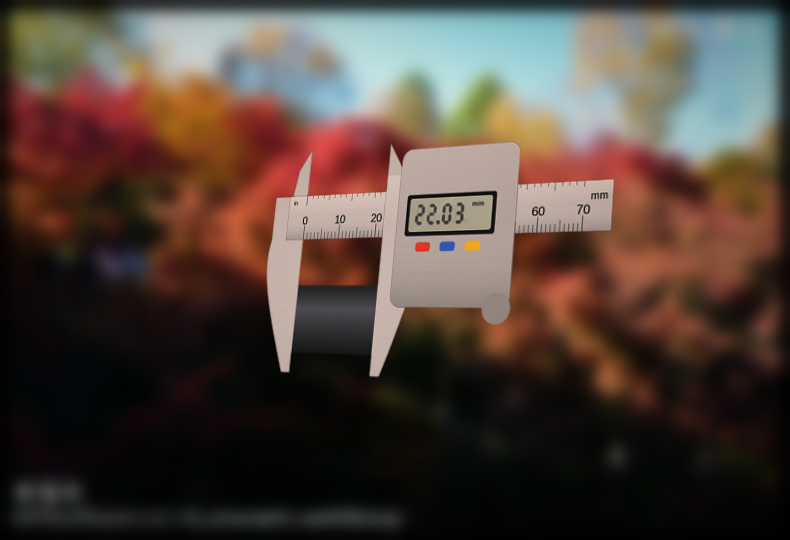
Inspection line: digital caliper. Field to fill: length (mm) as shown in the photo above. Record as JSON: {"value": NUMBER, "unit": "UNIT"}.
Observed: {"value": 22.03, "unit": "mm"}
